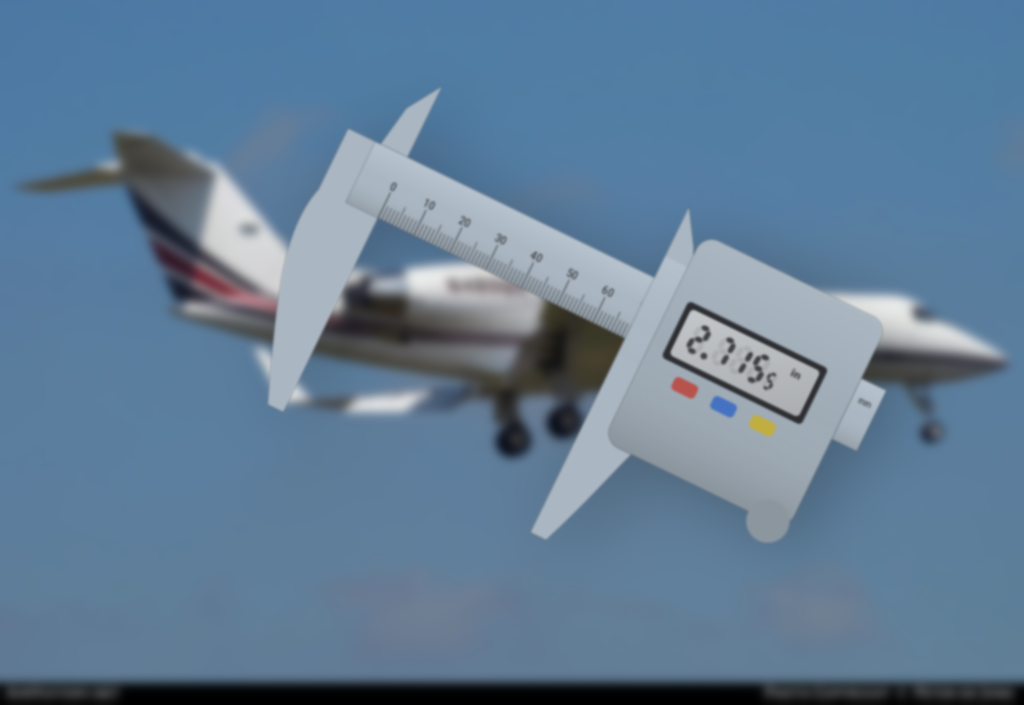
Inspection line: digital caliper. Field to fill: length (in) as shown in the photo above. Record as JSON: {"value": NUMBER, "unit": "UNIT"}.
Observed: {"value": 2.7155, "unit": "in"}
